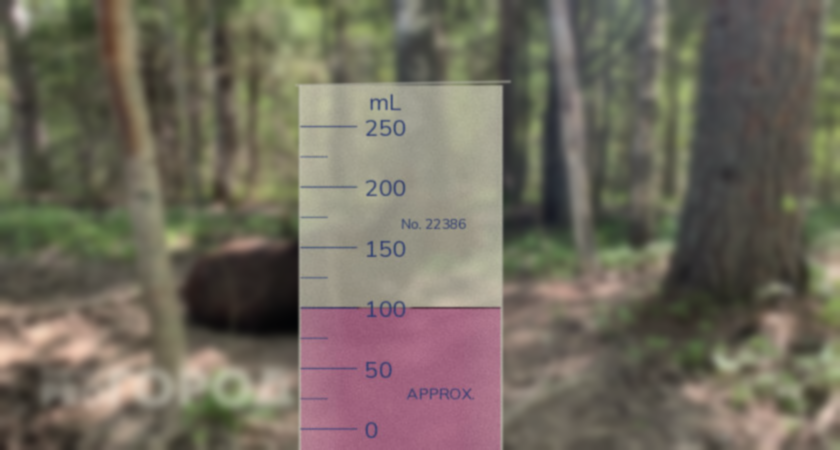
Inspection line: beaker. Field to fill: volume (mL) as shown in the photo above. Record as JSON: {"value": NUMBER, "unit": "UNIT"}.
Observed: {"value": 100, "unit": "mL"}
